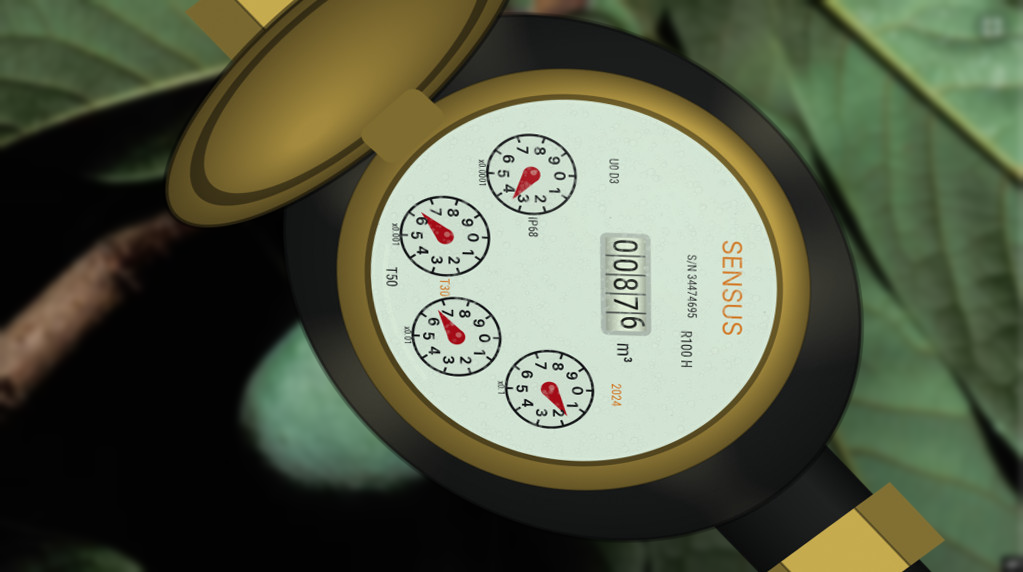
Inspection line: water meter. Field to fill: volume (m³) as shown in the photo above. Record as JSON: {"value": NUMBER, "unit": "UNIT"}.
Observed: {"value": 876.1663, "unit": "m³"}
